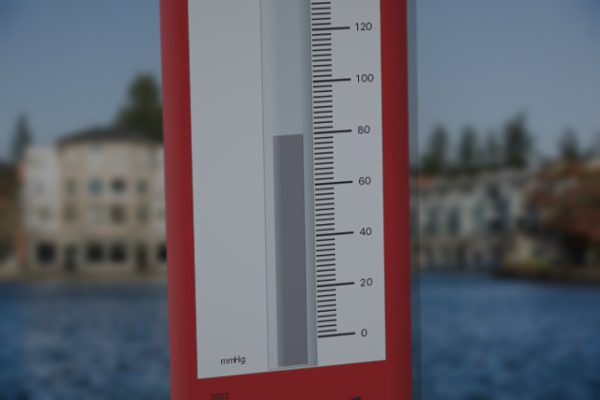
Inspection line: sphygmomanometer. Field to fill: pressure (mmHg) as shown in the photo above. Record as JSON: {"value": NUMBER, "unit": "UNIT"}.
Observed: {"value": 80, "unit": "mmHg"}
